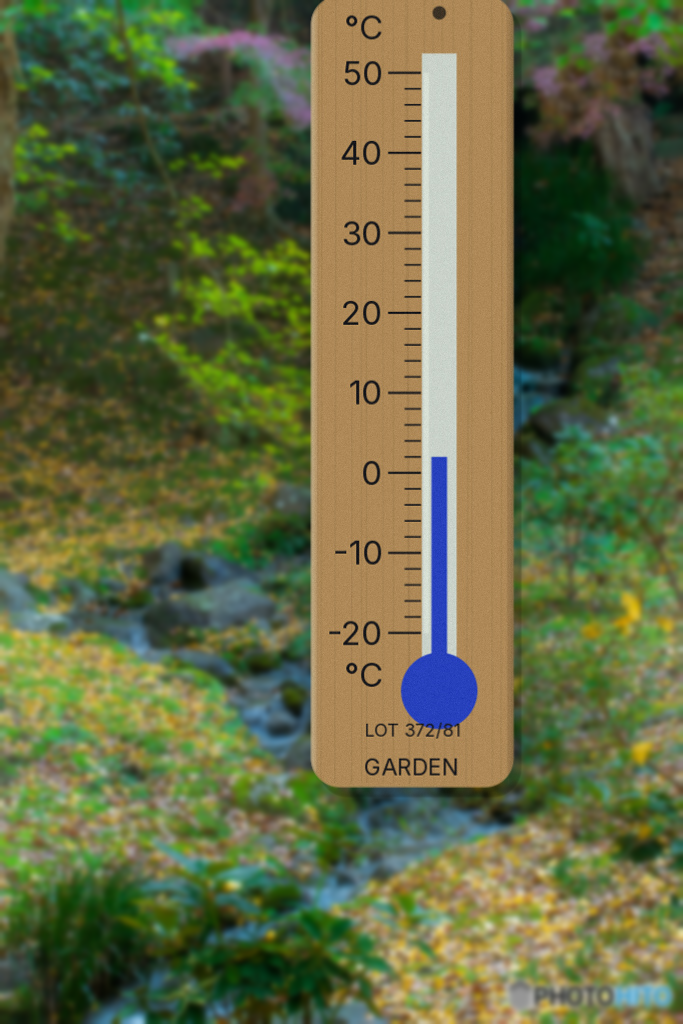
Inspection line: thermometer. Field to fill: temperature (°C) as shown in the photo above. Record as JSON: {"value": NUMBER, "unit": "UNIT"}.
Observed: {"value": 2, "unit": "°C"}
